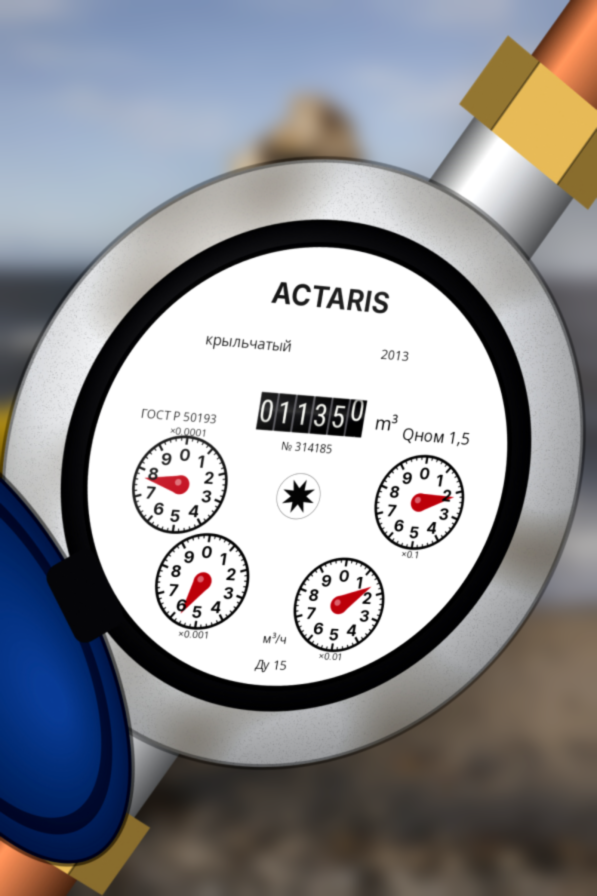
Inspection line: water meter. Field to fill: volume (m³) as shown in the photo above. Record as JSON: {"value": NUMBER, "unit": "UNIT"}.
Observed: {"value": 11350.2157, "unit": "m³"}
